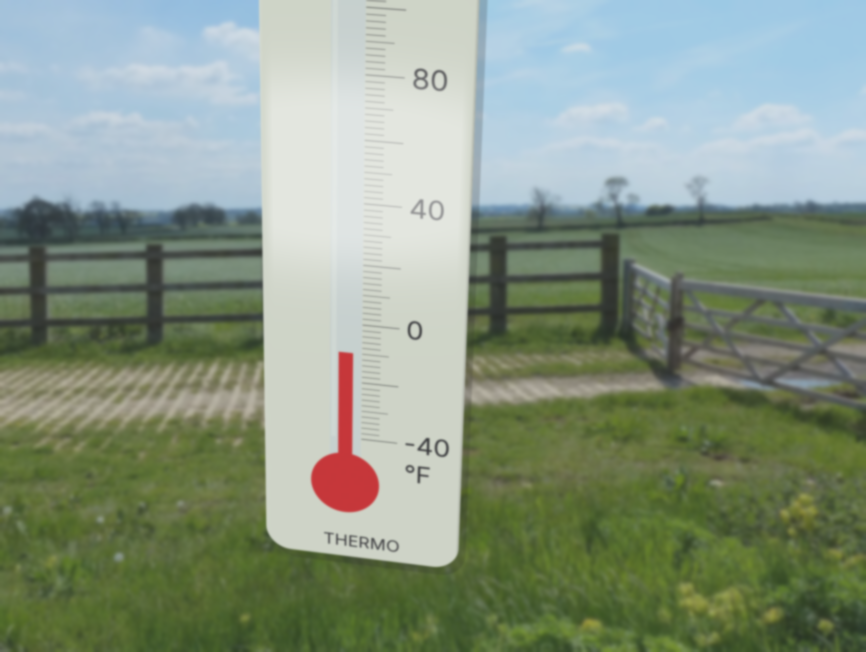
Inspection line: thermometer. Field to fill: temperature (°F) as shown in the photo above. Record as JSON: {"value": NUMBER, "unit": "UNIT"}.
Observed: {"value": -10, "unit": "°F"}
